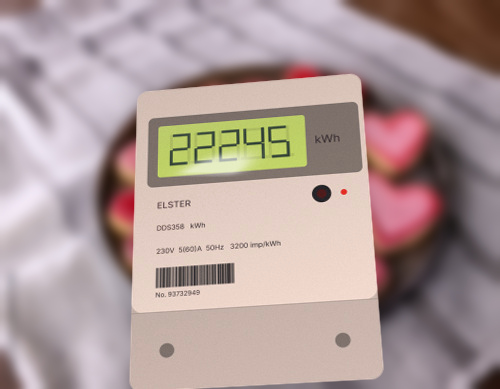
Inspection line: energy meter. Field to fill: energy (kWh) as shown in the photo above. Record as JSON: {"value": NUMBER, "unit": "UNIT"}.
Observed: {"value": 22245, "unit": "kWh"}
